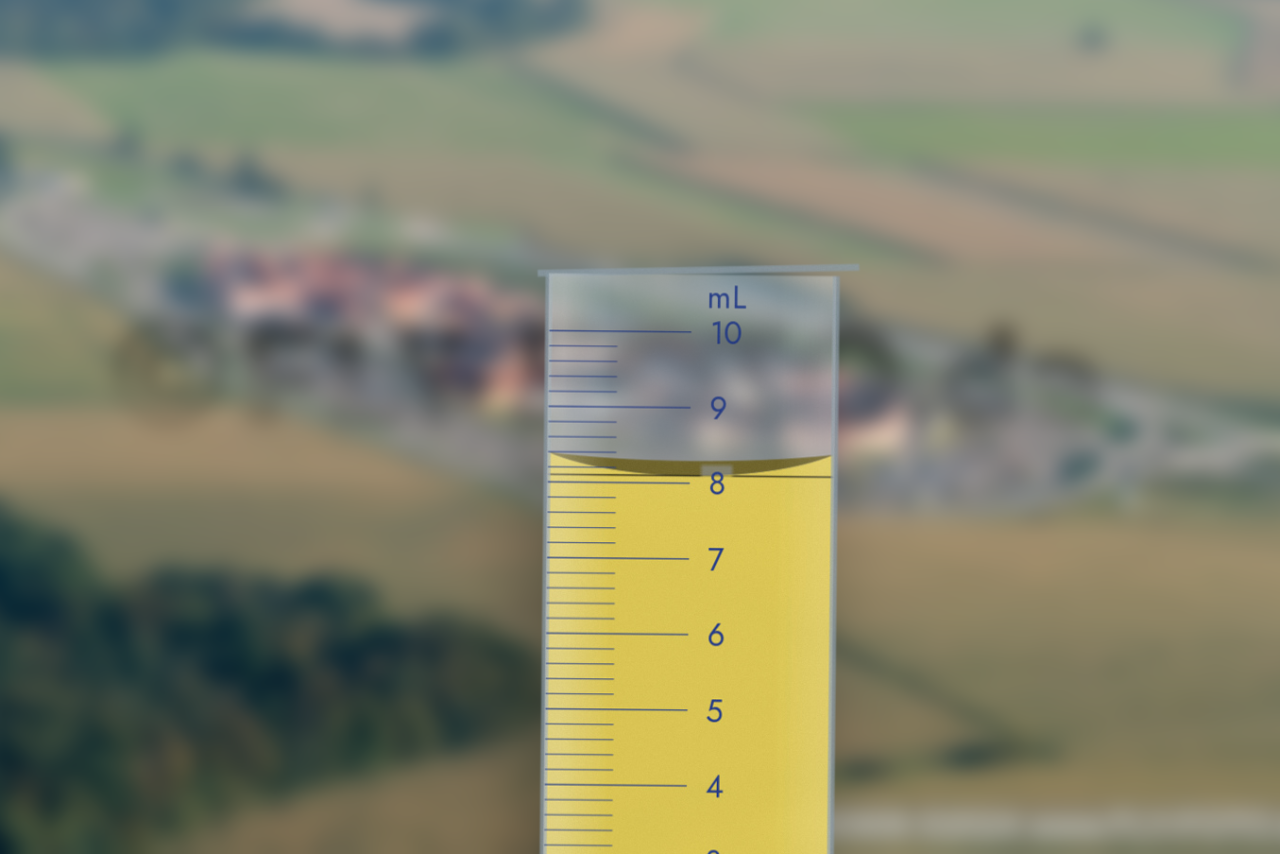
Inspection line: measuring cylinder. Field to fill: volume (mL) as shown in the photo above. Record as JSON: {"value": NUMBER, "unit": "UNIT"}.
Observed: {"value": 8.1, "unit": "mL"}
